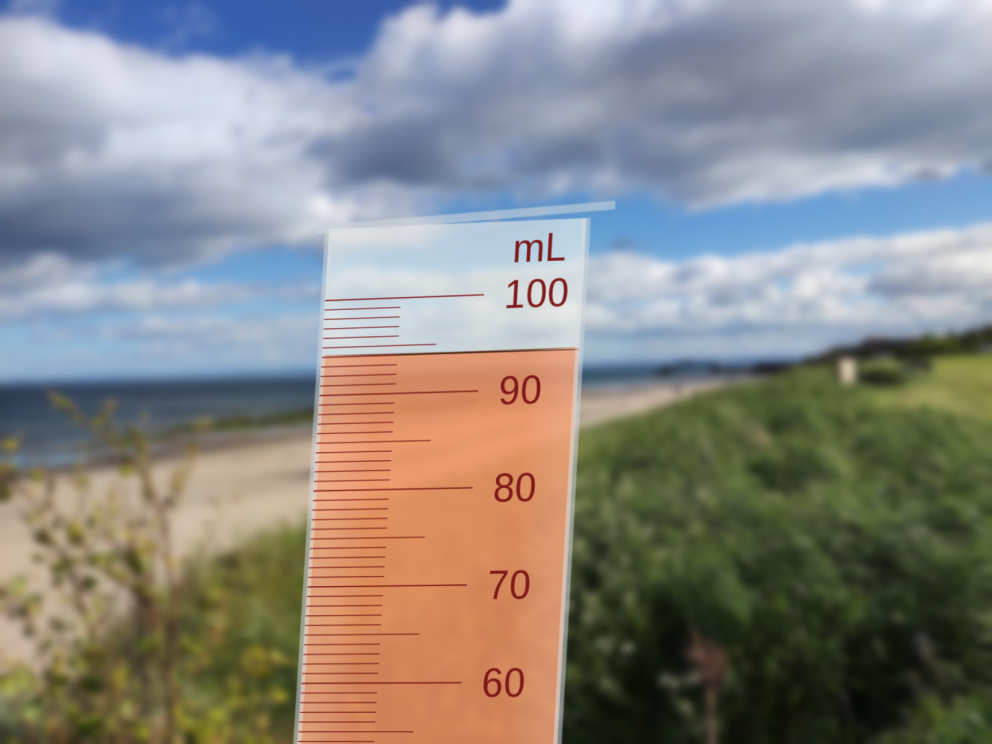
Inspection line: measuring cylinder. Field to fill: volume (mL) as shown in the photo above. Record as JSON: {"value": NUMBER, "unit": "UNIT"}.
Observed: {"value": 94, "unit": "mL"}
